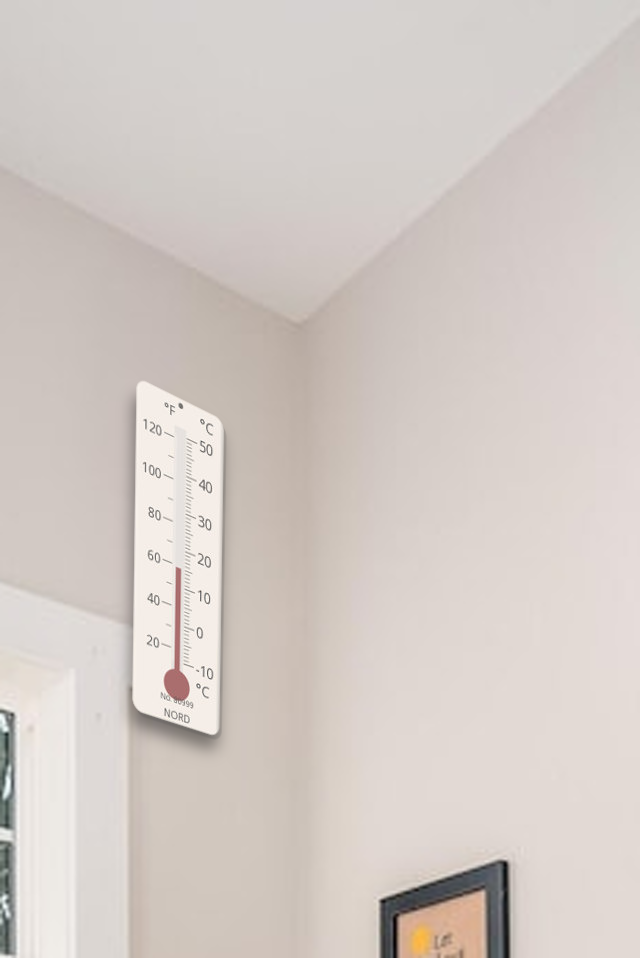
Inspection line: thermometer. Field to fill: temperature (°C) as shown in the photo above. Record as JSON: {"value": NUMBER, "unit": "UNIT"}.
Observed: {"value": 15, "unit": "°C"}
